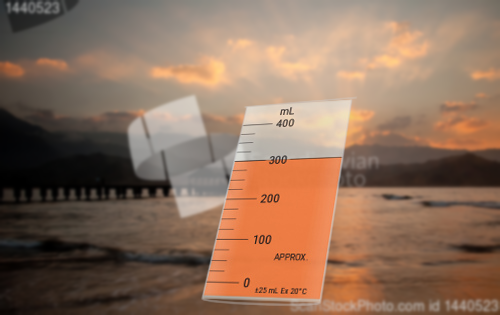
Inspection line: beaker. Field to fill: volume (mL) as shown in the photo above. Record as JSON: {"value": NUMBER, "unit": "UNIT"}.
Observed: {"value": 300, "unit": "mL"}
